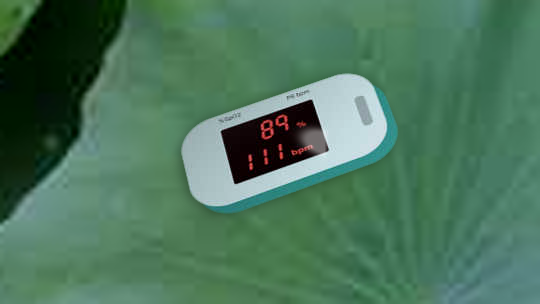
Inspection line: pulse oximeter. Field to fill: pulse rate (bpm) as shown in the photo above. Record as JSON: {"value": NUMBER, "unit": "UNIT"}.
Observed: {"value": 111, "unit": "bpm"}
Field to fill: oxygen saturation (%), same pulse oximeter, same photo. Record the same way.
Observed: {"value": 89, "unit": "%"}
